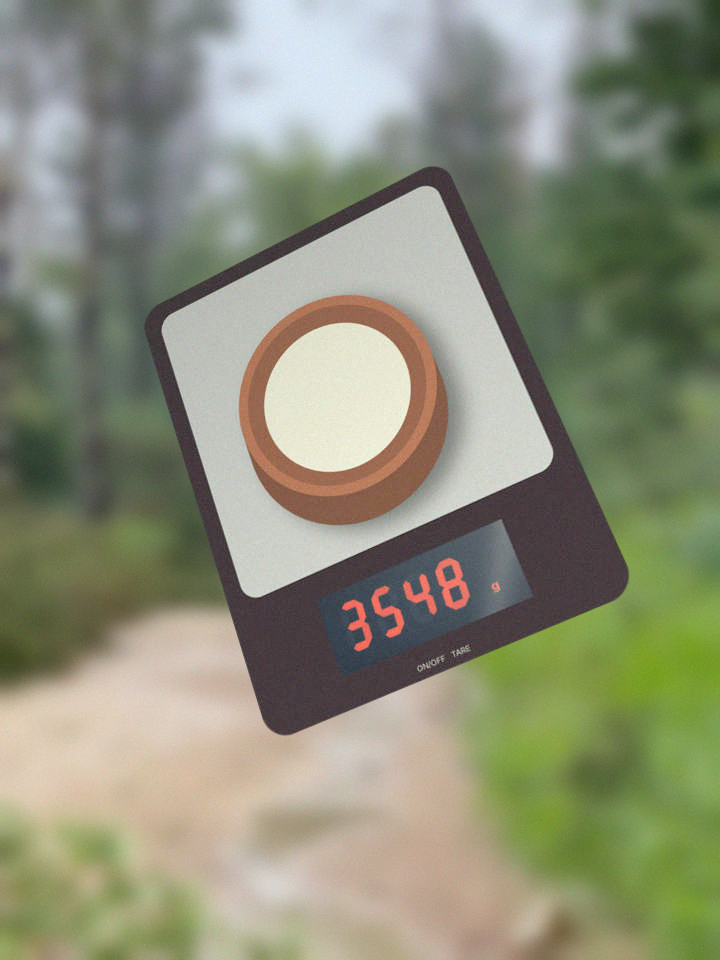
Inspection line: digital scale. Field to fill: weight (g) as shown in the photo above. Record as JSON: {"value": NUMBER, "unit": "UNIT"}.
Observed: {"value": 3548, "unit": "g"}
